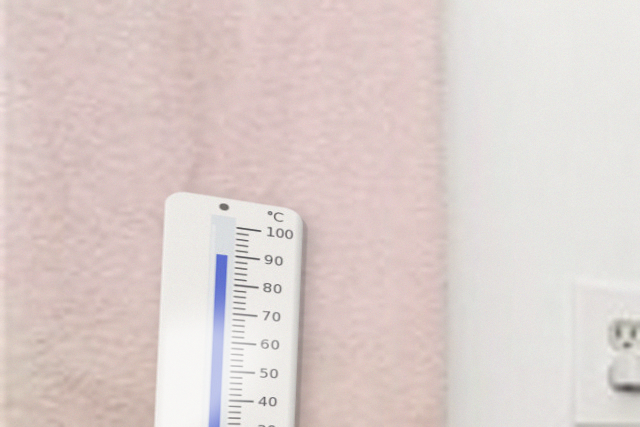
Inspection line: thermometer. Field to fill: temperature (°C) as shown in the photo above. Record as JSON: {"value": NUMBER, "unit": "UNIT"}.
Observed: {"value": 90, "unit": "°C"}
